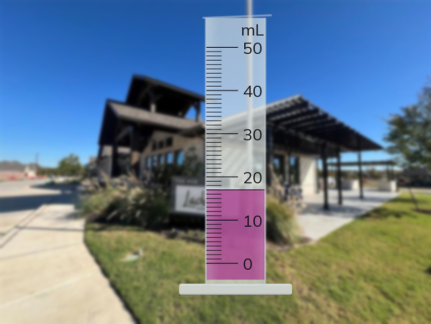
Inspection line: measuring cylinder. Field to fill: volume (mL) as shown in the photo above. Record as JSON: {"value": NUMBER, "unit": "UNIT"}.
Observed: {"value": 17, "unit": "mL"}
